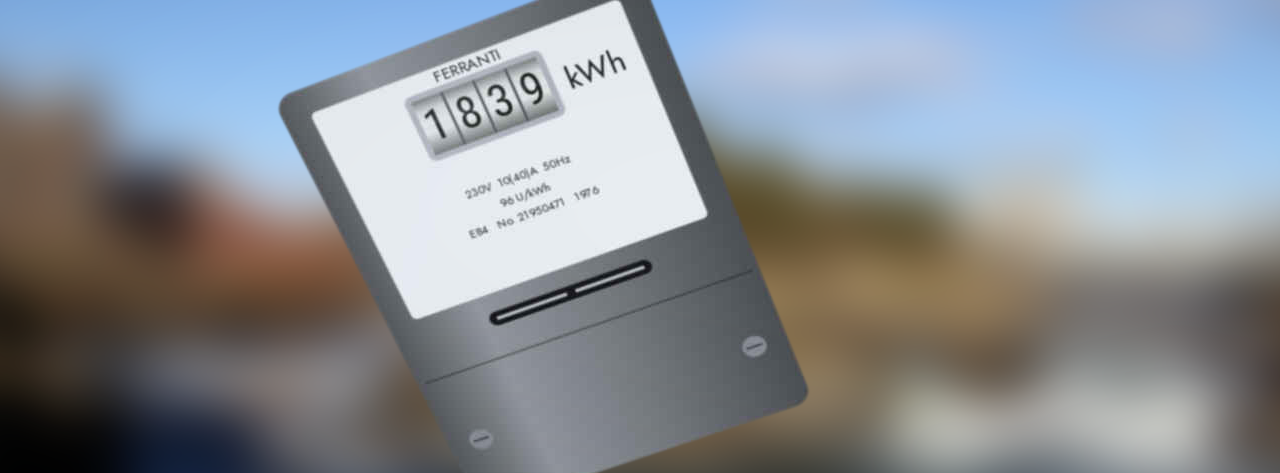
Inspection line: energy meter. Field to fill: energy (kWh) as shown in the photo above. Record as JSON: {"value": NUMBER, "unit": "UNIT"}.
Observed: {"value": 1839, "unit": "kWh"}
